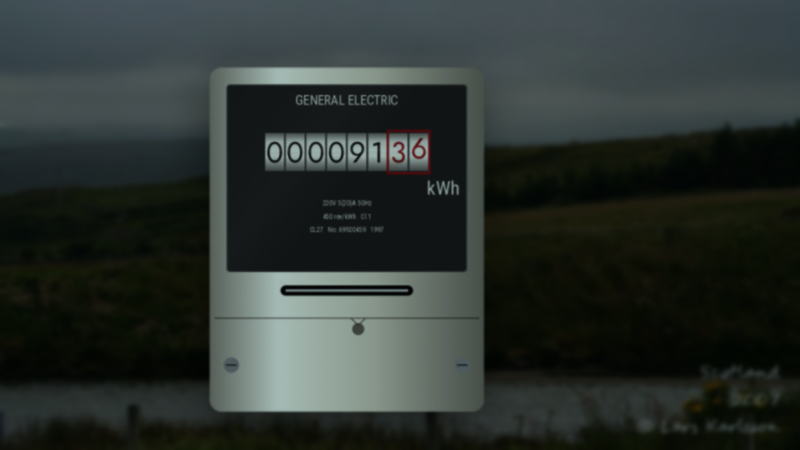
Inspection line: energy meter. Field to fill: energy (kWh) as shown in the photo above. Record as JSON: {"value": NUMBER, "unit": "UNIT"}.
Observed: {"value": 91.36, "unit": "kWh"}
